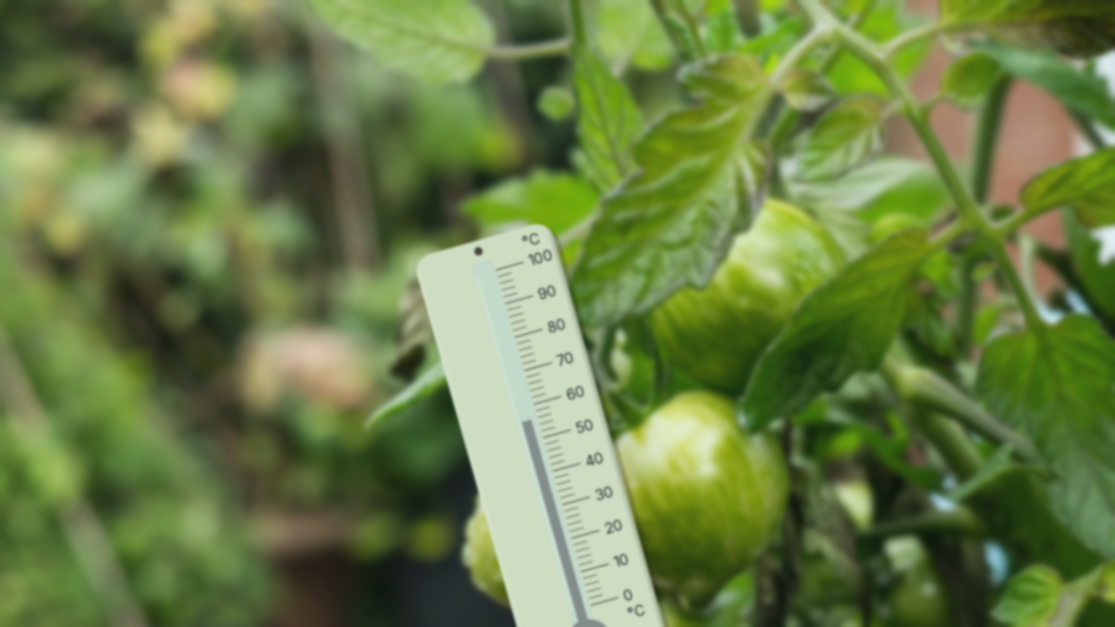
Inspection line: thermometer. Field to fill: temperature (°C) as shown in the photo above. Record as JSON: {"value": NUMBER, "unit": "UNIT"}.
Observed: {"value": 56, "unit": "°C"}
